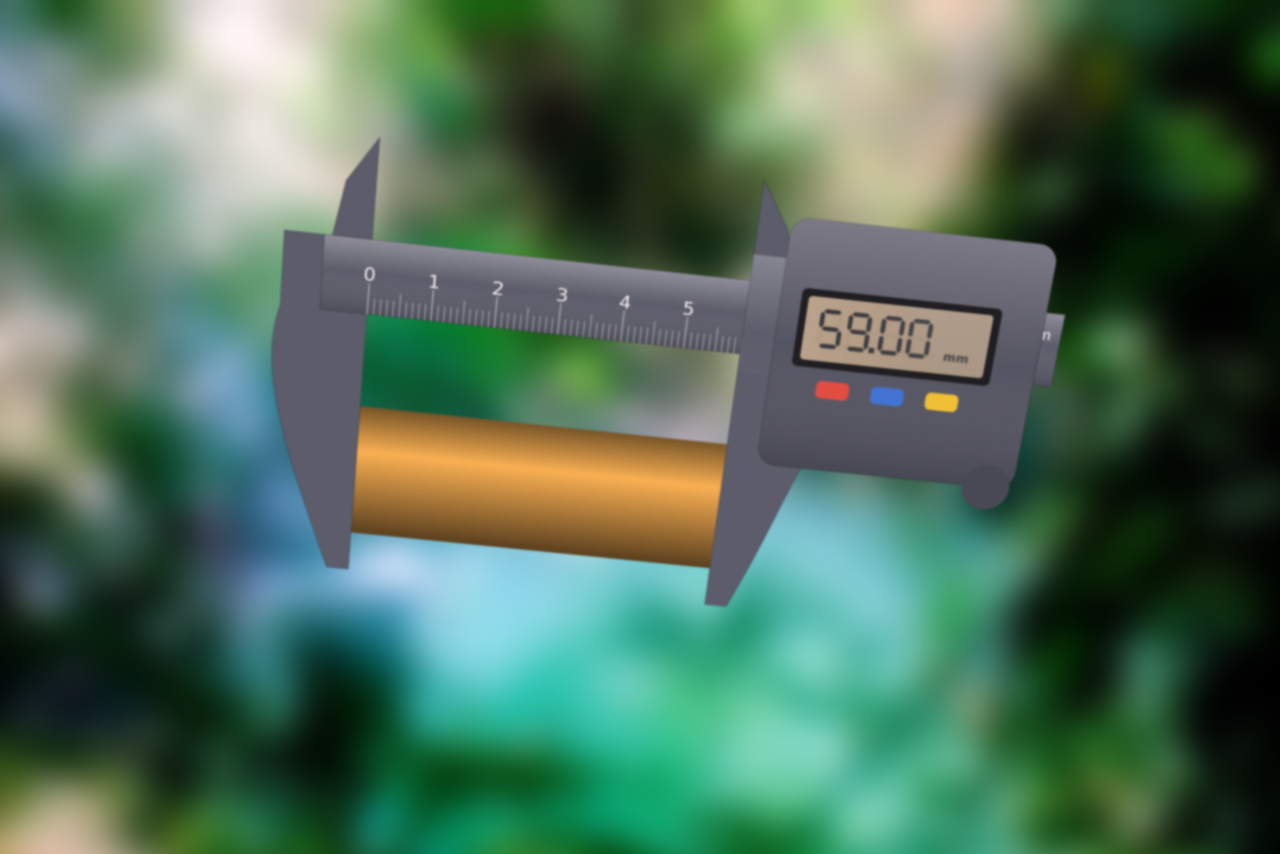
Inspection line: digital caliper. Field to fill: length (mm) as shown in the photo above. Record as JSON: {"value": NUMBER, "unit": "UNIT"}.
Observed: {"value": 59.00, "unit": "mm"}
